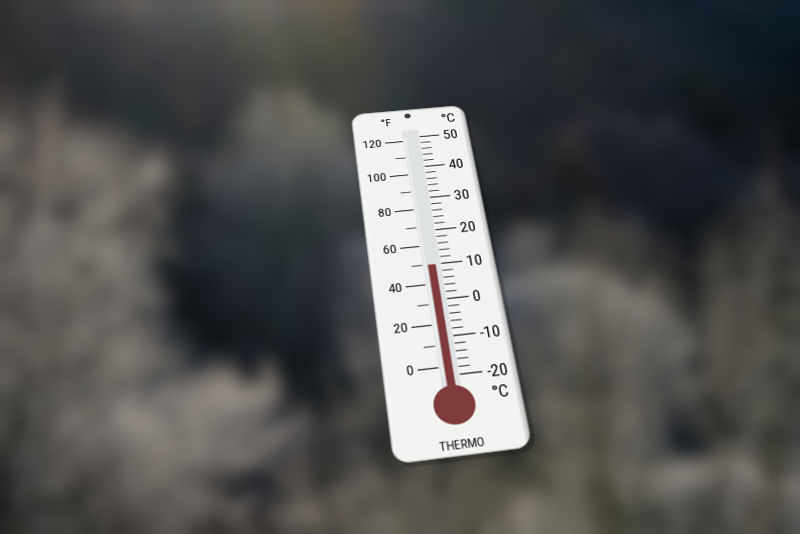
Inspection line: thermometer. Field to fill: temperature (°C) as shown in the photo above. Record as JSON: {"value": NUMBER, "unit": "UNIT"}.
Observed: {"value": 10, "unit": "°C"}
